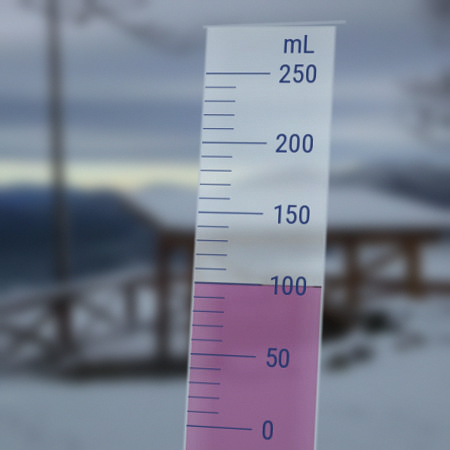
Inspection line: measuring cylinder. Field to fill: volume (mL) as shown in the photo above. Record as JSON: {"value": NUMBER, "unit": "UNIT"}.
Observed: {"value": 100, "unit": "mL"}
